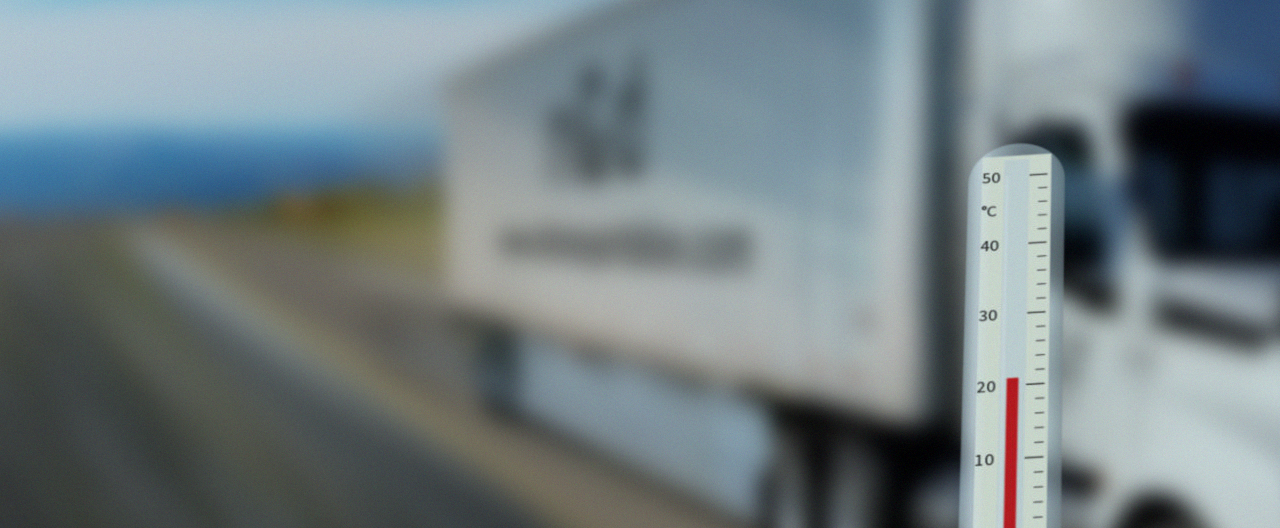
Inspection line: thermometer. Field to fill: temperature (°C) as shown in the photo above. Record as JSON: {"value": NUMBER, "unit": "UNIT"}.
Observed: {"value": 21, "unit": "°C"}
